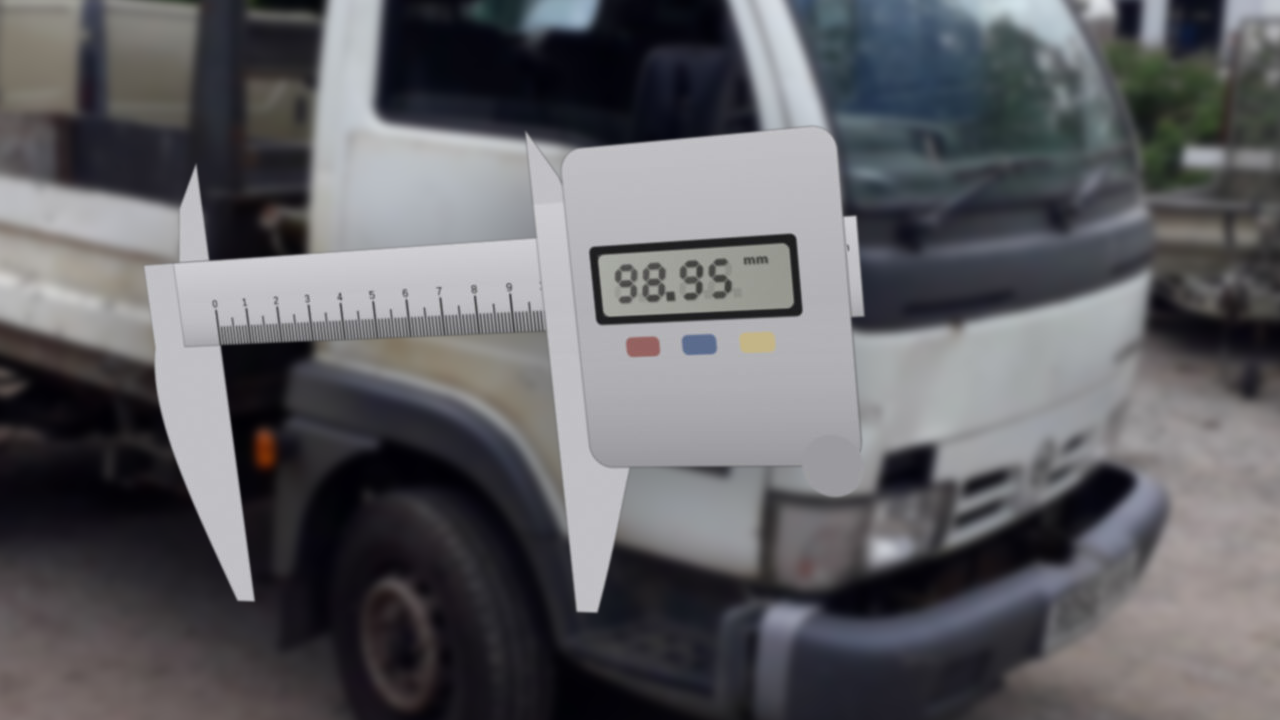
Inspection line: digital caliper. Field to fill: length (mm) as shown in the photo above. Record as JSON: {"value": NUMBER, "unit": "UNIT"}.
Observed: {"value": 98.95, "unit": "mm"}
